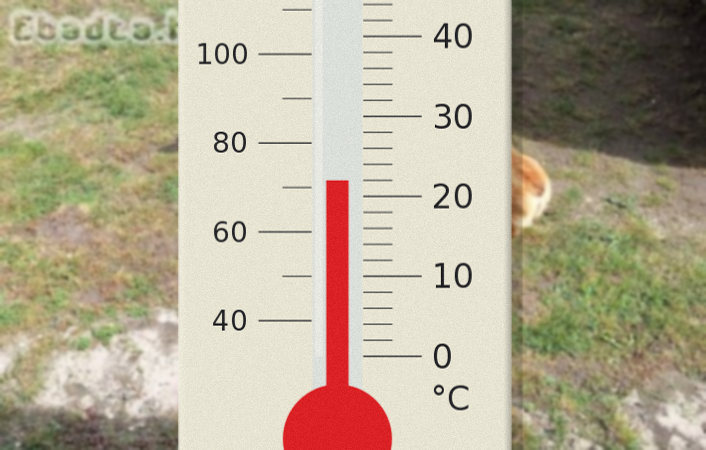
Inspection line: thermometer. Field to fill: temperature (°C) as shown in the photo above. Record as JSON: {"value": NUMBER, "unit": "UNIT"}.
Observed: {"value": 22, "unit": "°C"}
